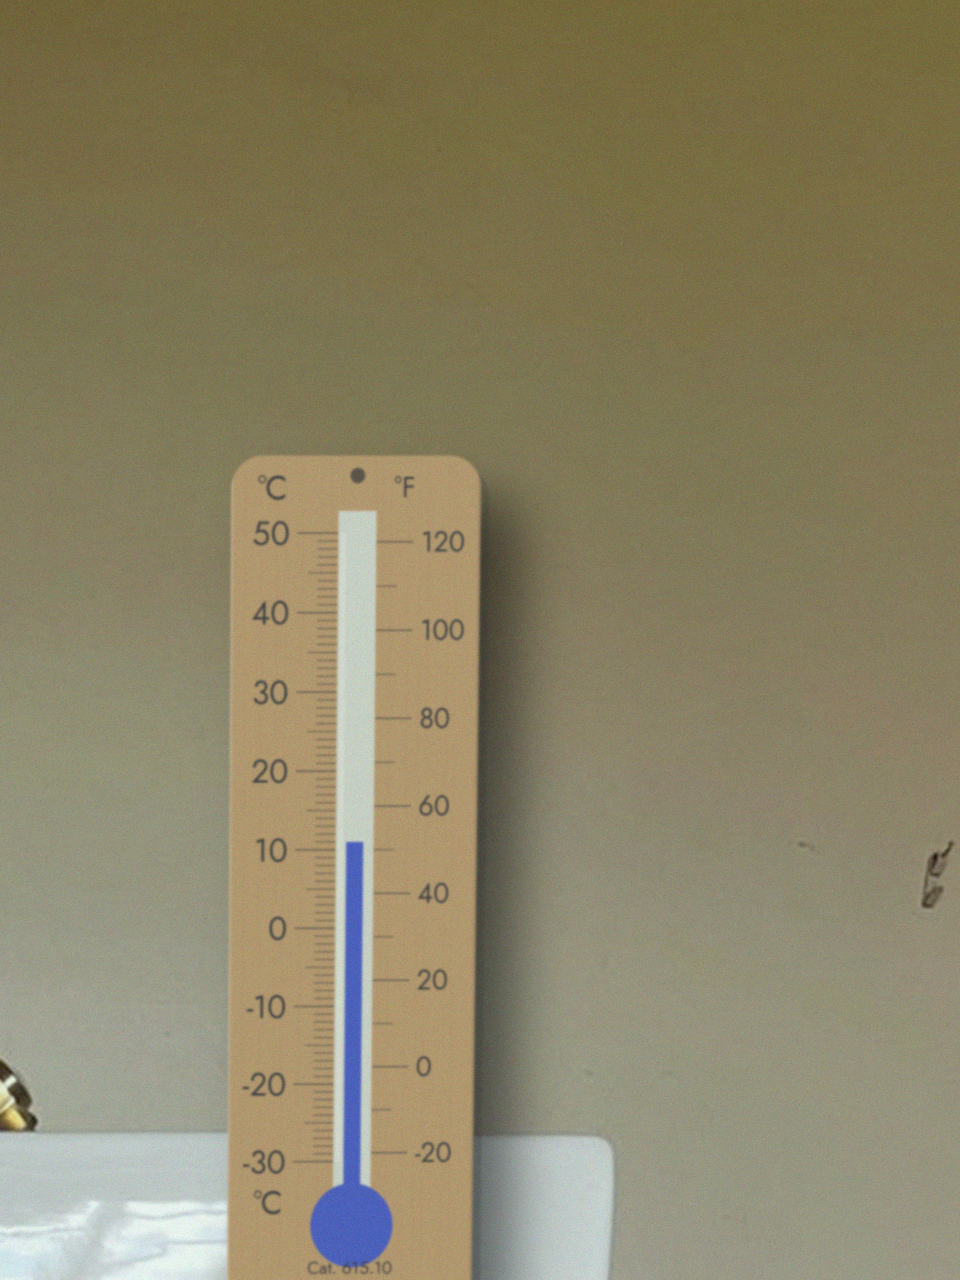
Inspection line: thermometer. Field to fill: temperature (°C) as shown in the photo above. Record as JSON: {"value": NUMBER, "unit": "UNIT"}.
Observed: {"value": 11, "unit": "°C"}
